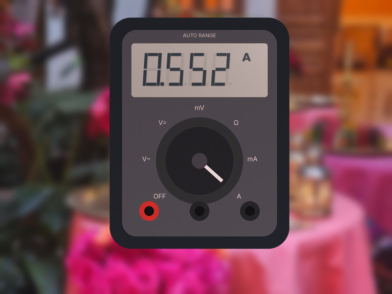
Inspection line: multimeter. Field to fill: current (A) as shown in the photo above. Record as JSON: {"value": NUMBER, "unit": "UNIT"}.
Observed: {"value": 0.552, "unit": "A"}
